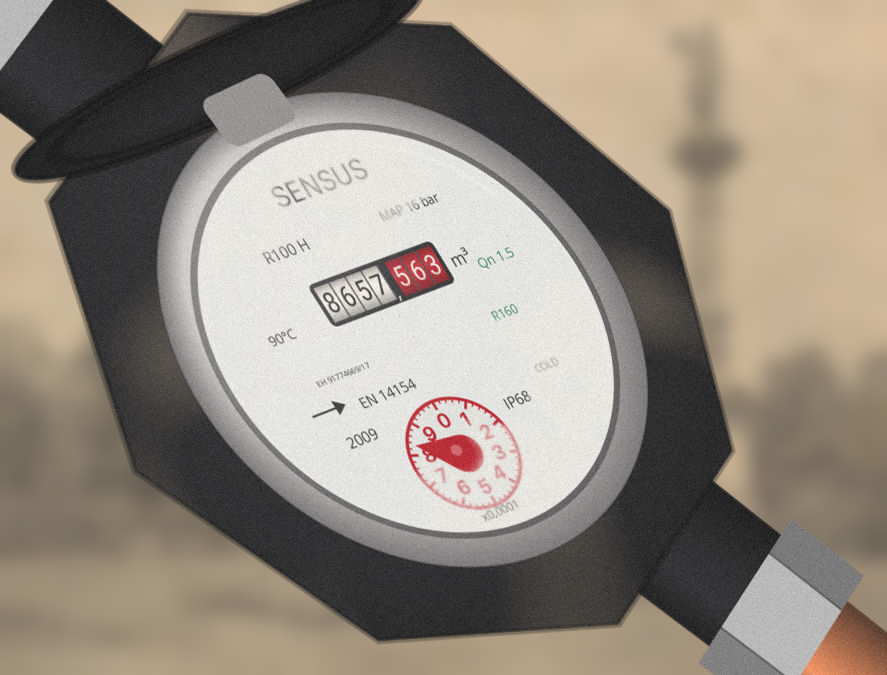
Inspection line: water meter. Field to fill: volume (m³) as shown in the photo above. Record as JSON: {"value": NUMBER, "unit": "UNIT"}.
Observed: {"value": 8657.5638, "unit": "m³"}
